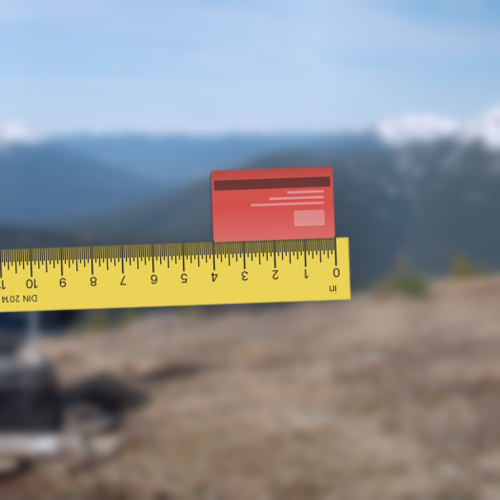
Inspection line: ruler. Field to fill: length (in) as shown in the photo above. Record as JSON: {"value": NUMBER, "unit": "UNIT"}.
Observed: {"value": 4, "unit": "in"}
